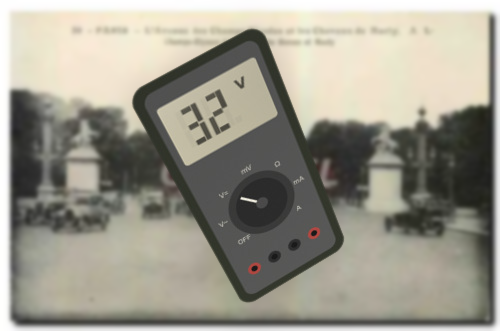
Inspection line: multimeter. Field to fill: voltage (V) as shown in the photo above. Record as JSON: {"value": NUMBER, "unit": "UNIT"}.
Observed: {"value": 32, "unit": "V"}
